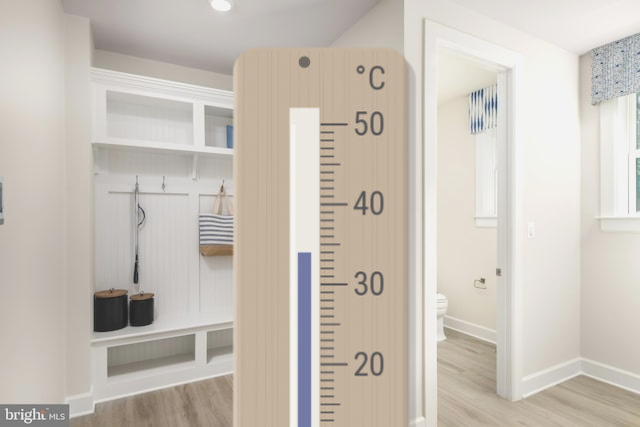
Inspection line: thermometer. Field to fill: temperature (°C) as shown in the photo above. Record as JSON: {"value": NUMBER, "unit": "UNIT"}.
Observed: {"value": 34, "unit": "°C"}
